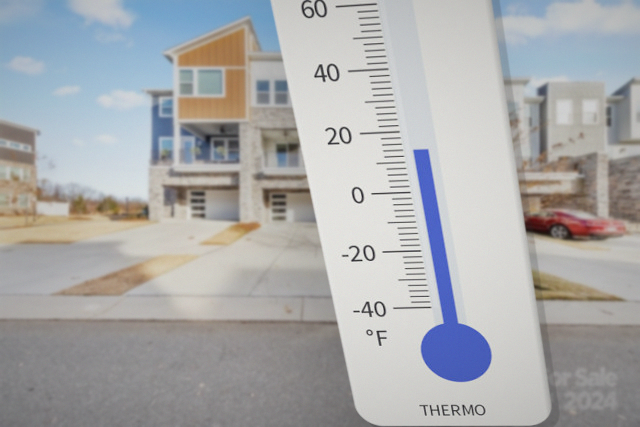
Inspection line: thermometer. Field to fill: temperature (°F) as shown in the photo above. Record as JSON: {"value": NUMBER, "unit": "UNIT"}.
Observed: {"value": 14, "unit": "°F"}
